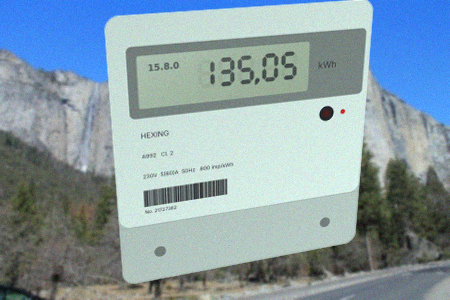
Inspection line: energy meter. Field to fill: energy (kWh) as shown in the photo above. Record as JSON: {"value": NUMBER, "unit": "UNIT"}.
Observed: {"value": 135.05, "unit": "kWh"}
